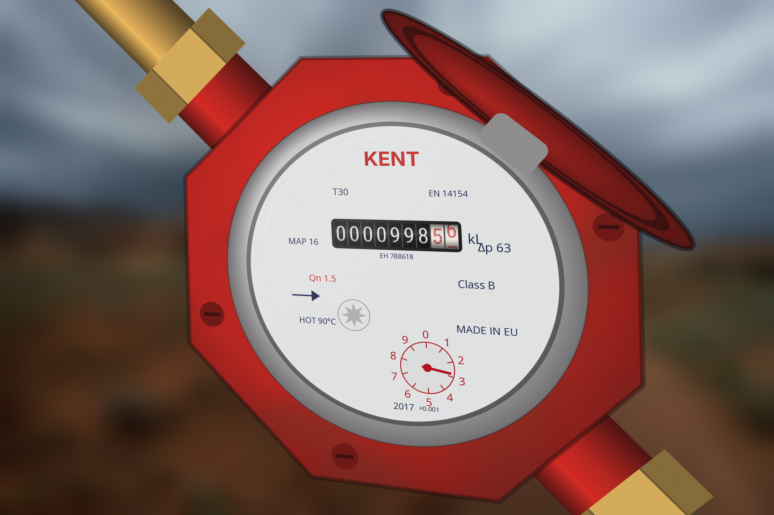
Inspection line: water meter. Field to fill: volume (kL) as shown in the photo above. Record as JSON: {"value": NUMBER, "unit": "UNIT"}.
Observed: {"value": 998.562, "unit": "kL"}
